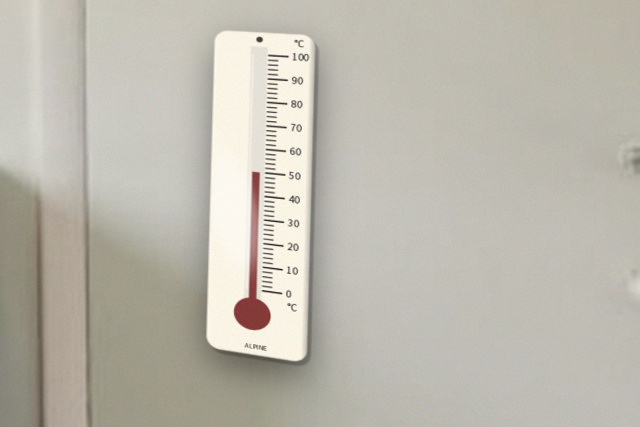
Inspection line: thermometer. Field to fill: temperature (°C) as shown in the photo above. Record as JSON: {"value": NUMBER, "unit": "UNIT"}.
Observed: {"value": 50, "unit": "°C"}
